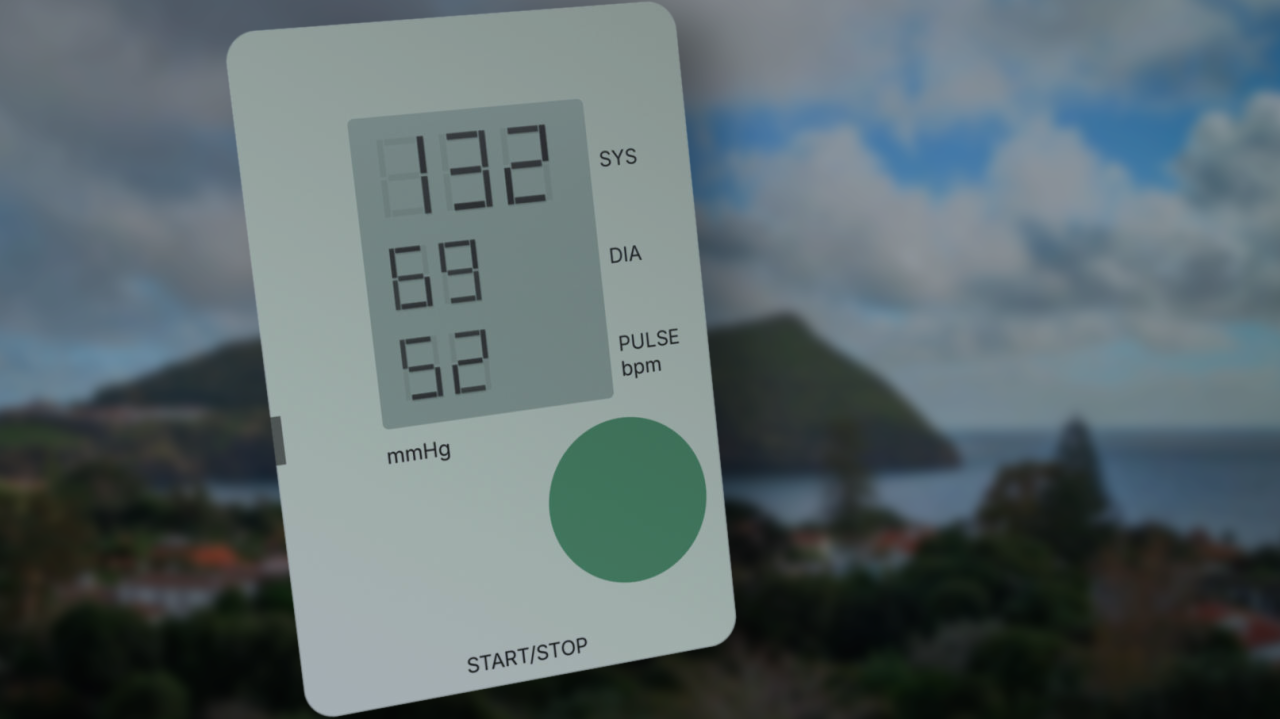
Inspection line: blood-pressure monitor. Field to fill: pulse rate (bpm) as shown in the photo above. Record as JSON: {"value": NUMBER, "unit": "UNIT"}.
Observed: {"value": 52, "unit": "bpm"}
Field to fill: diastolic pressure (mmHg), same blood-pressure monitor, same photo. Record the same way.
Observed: {"value": 69, "unit": "mmHg"}
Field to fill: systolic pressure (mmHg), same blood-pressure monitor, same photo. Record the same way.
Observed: {"value": 132, "unit": "mmHg"}
